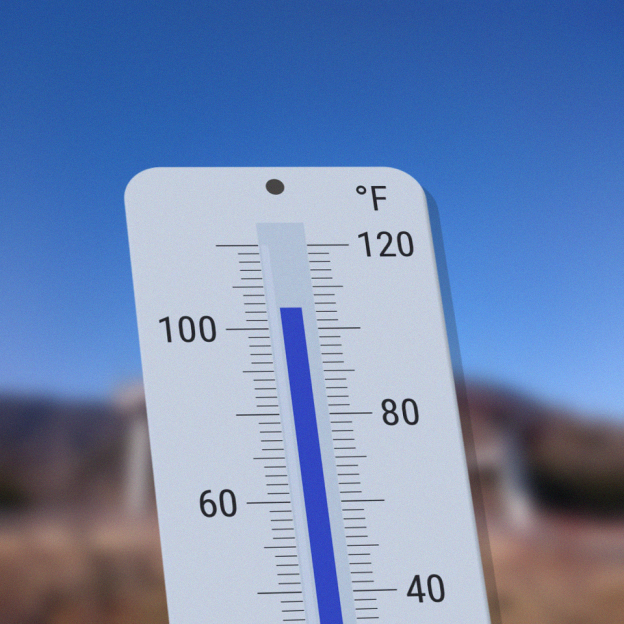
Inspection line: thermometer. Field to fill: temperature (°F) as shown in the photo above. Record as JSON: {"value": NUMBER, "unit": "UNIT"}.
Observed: {"value": 105, "unit": "°F"}
